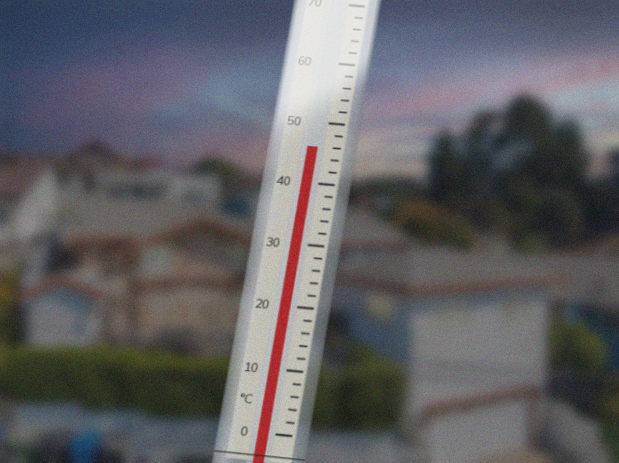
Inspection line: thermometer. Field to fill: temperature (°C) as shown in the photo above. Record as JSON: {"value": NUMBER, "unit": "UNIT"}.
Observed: {"value": 46, "unit": "°C"}
